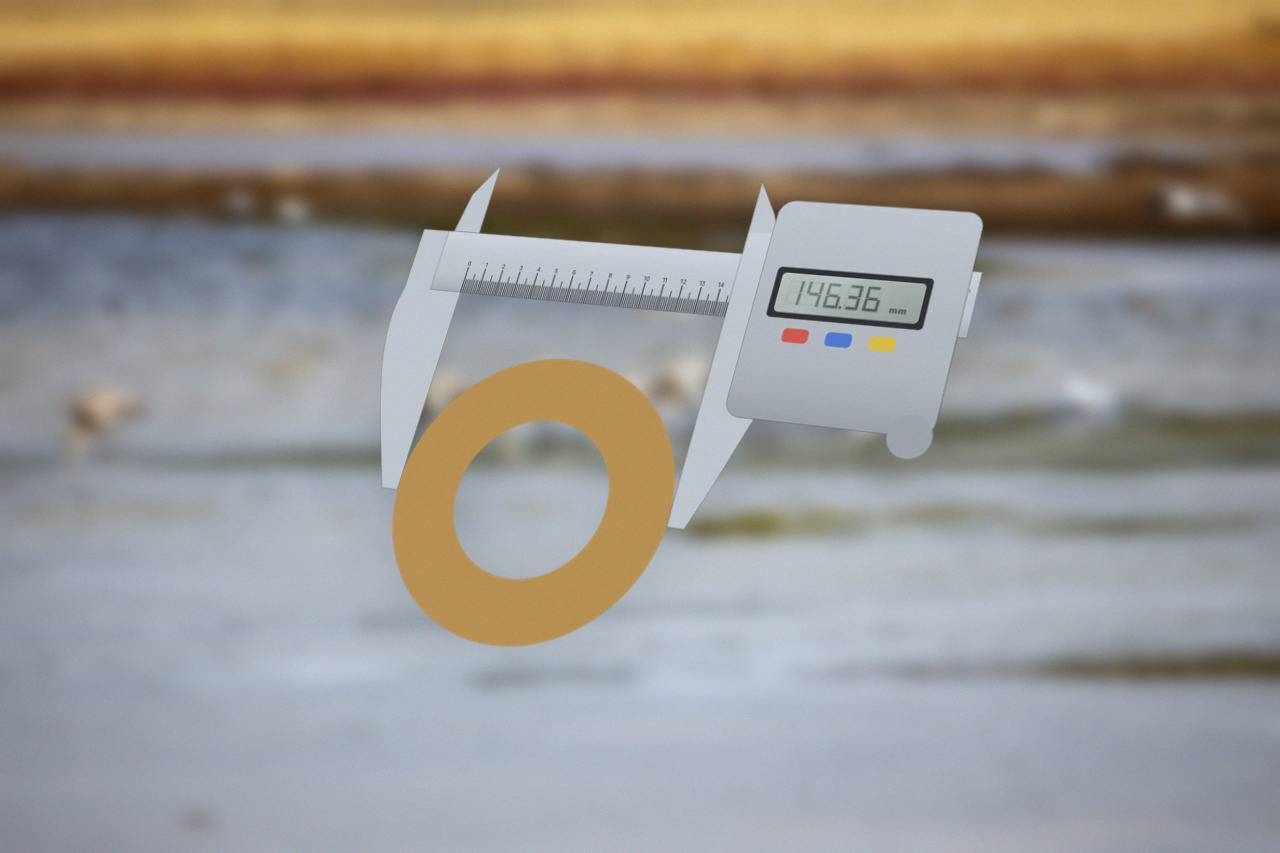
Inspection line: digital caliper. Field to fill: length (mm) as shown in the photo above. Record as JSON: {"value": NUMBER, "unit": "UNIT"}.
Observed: {"value": 146.36, "unit": "mm"}
